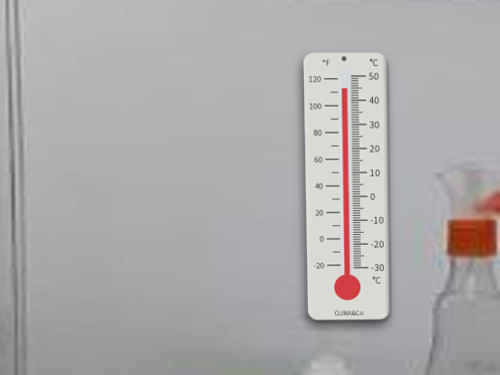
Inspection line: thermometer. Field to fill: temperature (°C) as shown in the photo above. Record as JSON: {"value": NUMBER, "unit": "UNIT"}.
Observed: {"value": 45, "unit": "°C"}
